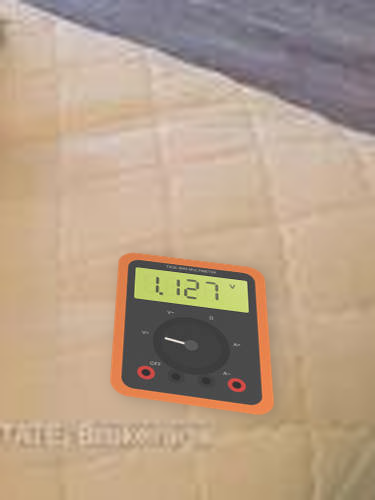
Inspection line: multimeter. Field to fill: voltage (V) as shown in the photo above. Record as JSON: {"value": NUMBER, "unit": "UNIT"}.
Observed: {"value": 1.127, "unit": "V"}
